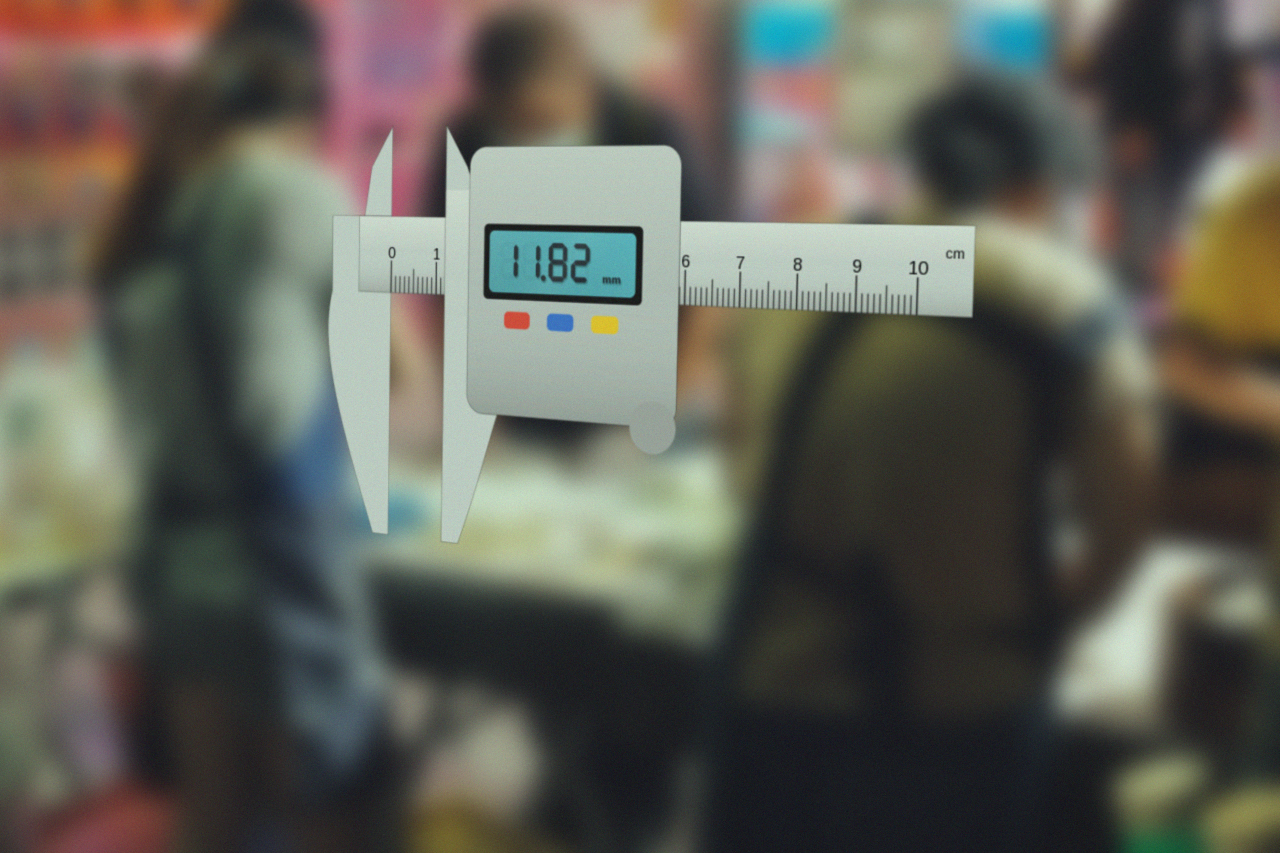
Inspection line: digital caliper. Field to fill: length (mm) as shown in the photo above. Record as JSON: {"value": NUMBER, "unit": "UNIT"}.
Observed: {"value": 11.82, "unit": "mm"}
